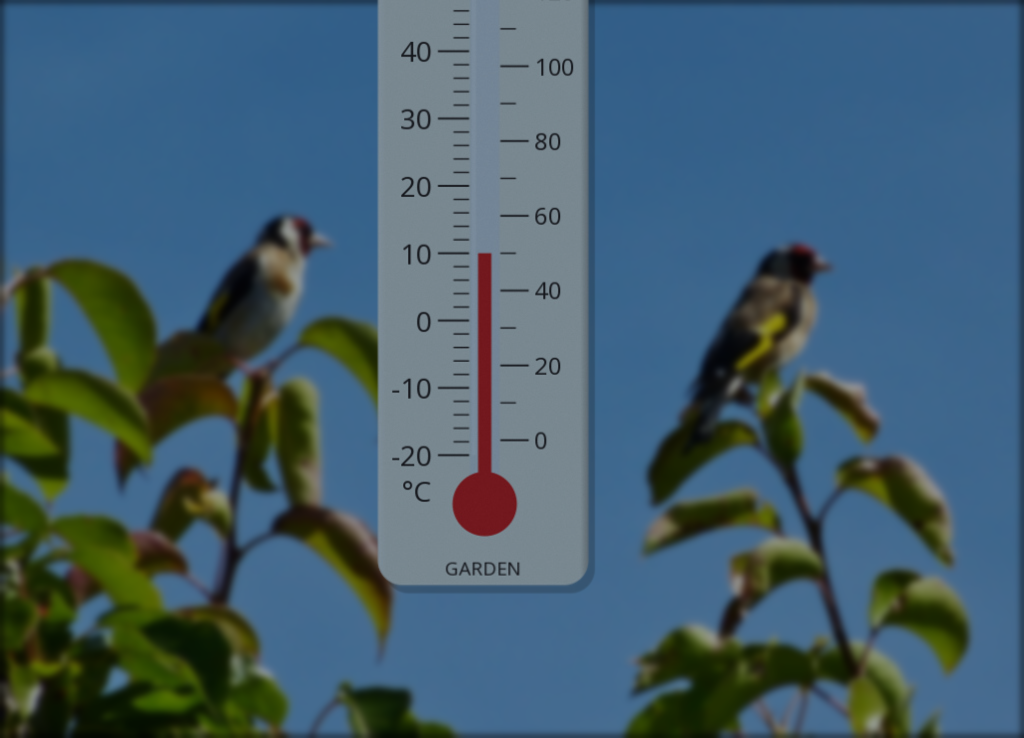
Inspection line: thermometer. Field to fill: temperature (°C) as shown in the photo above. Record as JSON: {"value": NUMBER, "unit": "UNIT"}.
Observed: {"value": 10, "unit": "°C"}
